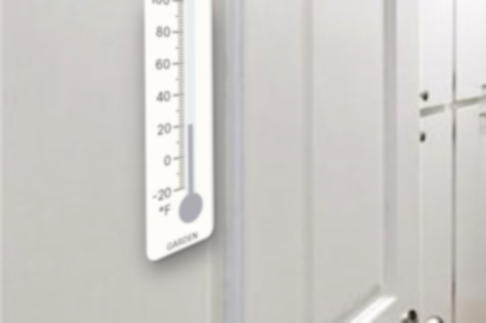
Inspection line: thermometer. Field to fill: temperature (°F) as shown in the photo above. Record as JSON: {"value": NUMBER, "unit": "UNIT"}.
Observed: {"value": 20, "unit": "°F"}
